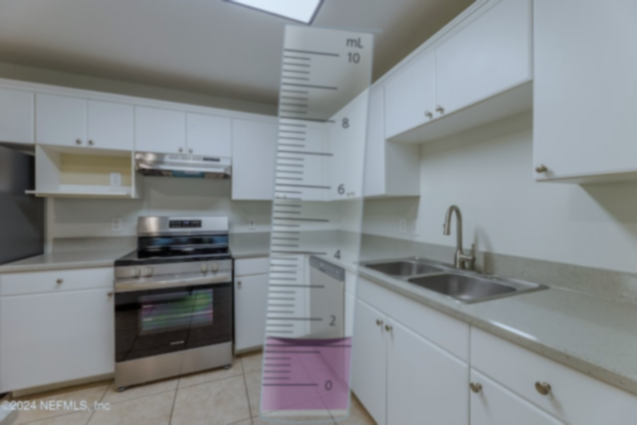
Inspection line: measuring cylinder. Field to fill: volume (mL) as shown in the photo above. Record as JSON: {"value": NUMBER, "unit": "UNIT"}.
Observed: {"value": 1.2, "unit": "mL"}
